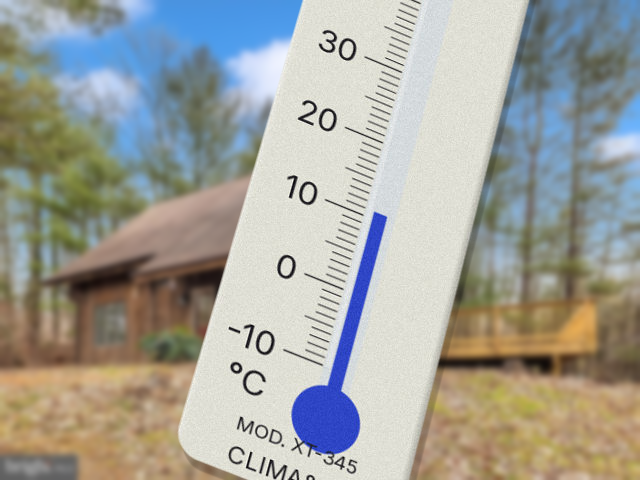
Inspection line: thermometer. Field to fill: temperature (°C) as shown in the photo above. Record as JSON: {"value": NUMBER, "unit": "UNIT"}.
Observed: {"value": 11, "unit": "°C"}
